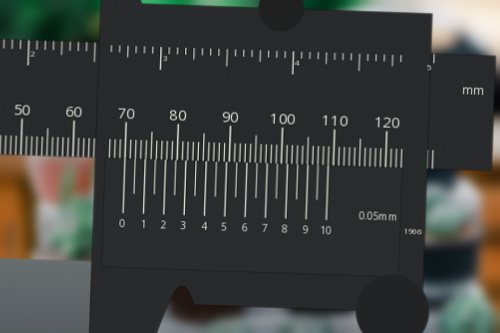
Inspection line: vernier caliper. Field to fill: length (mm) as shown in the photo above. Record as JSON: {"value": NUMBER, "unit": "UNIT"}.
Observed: {"value": 70.0, "unit": "mm"}
